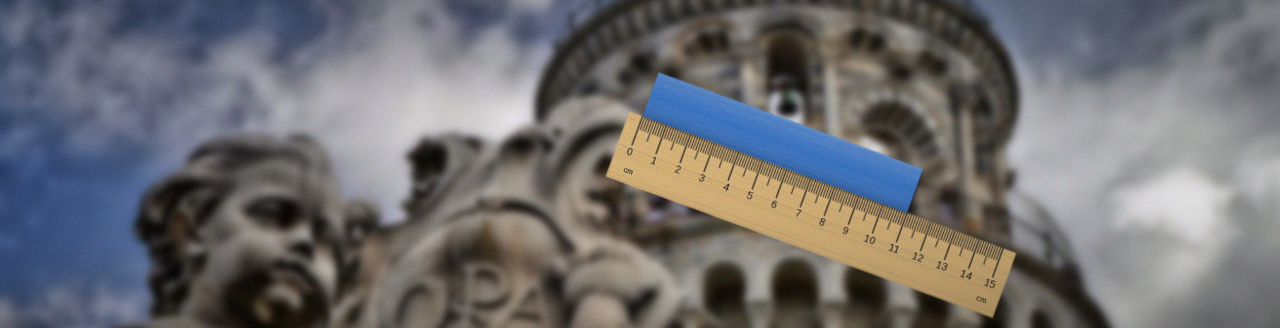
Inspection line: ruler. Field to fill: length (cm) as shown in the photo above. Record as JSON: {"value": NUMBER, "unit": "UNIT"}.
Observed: {"value": 11, "unit": "cm"}
